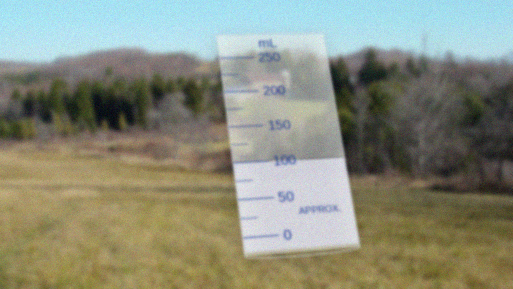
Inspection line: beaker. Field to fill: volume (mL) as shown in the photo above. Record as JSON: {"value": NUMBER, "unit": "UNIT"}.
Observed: {"value": 100, "unit": "mL"}
